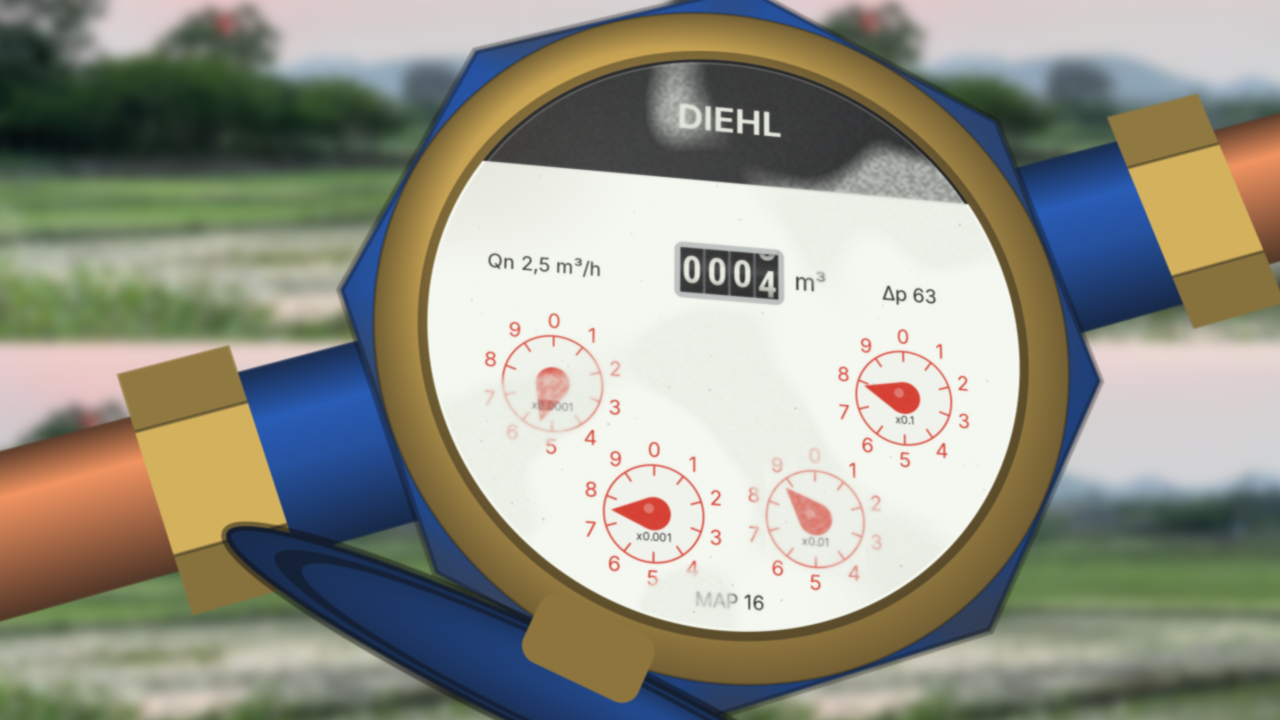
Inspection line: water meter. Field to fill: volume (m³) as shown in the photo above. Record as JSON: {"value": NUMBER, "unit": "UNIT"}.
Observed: {"value": 3.7875, "unit": "m³"}
